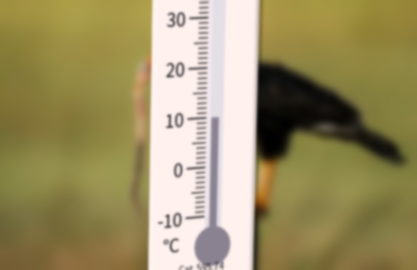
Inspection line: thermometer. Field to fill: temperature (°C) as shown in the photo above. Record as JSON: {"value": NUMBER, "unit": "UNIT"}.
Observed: {"value": 10, "unit": "°C"}
